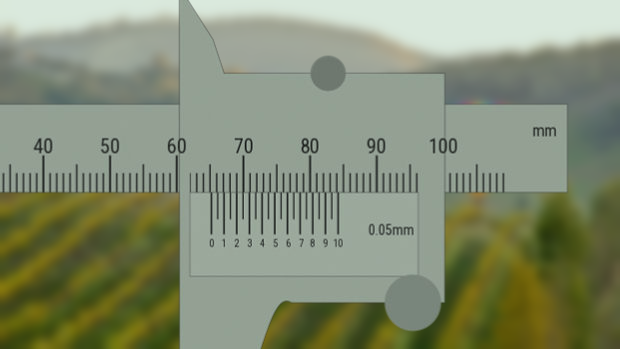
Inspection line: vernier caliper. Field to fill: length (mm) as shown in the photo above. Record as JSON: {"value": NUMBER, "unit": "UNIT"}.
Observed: {"value": 65.2, "unit": "mm"}
